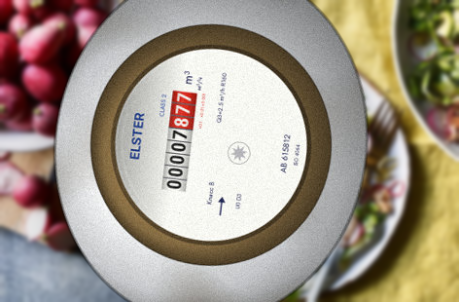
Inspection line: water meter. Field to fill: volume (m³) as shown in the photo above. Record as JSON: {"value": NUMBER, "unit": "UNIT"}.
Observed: {"value": 7.877, "unit": "m³"}
